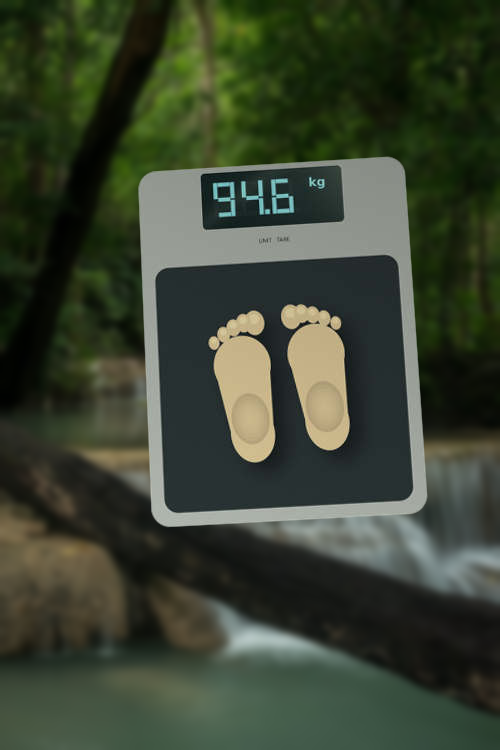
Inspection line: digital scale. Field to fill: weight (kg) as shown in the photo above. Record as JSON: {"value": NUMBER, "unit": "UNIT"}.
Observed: {"value": 94.6, "unit": "kg"}
